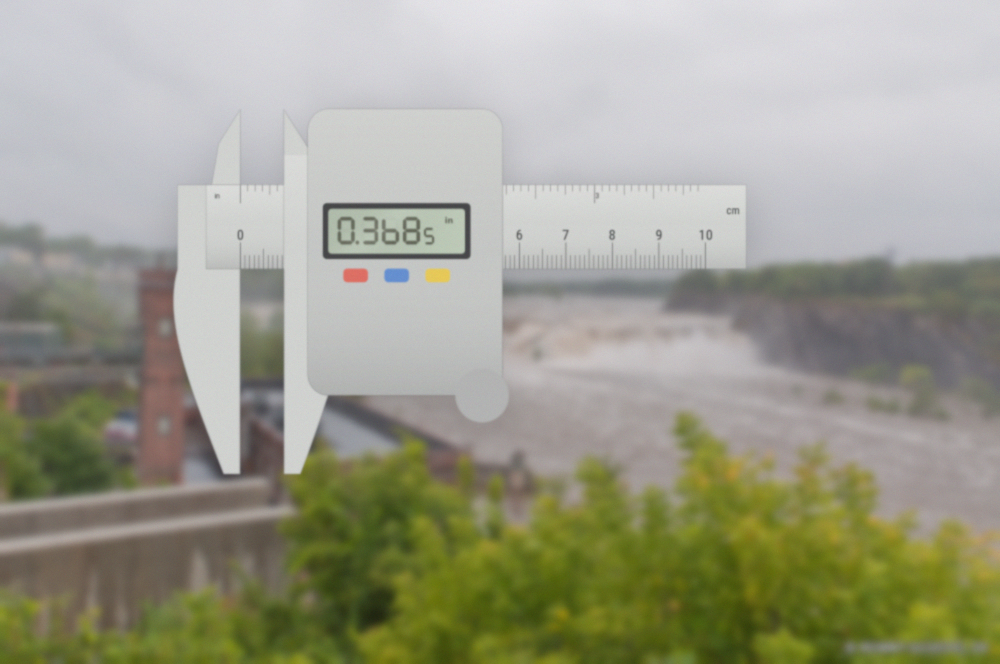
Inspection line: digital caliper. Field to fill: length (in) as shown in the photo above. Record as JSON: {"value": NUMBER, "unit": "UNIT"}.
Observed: {"value": 0.3685, "unit": "in"}
